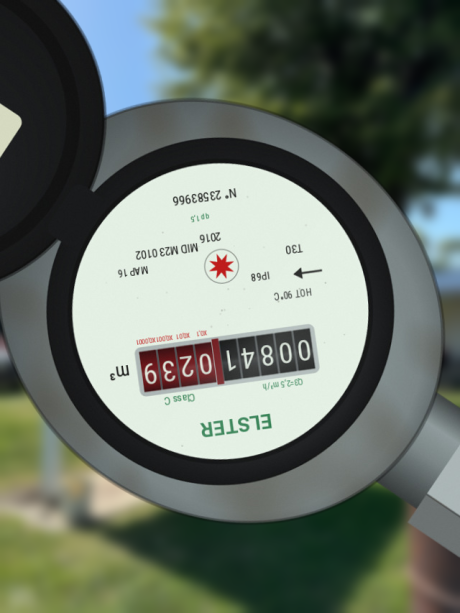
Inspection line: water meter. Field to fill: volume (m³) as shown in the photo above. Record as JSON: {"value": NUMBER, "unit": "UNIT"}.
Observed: {"value": 841.0239, "unit": "m³"}
